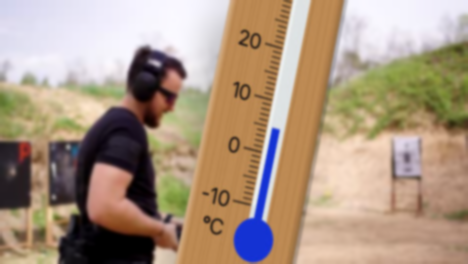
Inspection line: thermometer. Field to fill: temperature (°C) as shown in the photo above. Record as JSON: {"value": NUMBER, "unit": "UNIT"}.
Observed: {"value": 5, "unit": "°C"}
